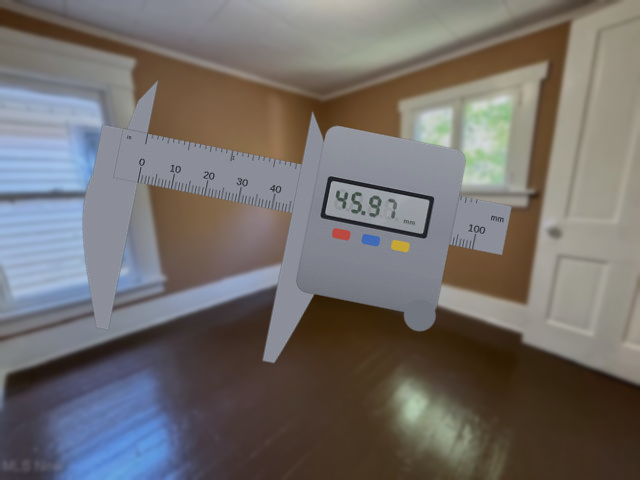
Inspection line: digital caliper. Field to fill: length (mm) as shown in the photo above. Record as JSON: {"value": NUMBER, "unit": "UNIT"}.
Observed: {"value": 45.97, "unit": "mm"}
